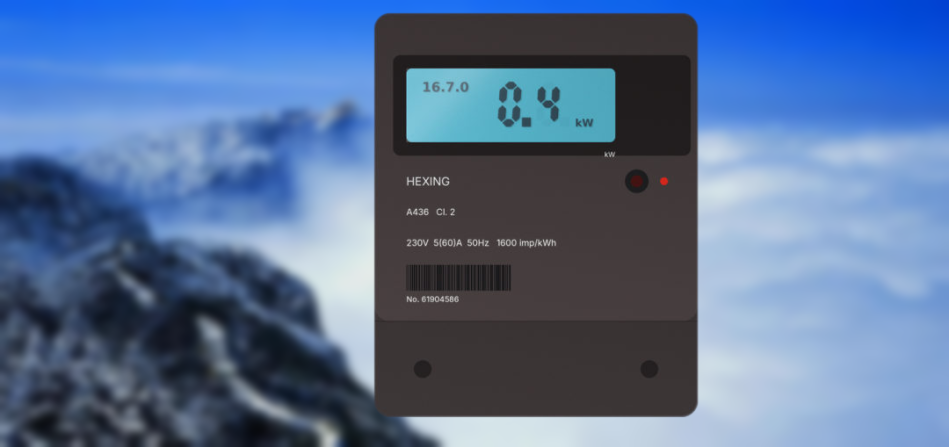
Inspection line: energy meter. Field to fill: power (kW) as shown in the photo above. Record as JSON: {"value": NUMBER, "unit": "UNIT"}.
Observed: {"value": 0.4, "unit": "kW"}
